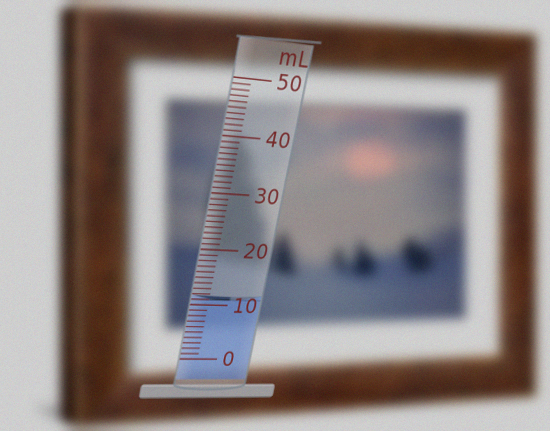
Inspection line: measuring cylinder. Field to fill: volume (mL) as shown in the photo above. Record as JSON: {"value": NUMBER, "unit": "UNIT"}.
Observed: {"value": 11, "unit": "mL"}
